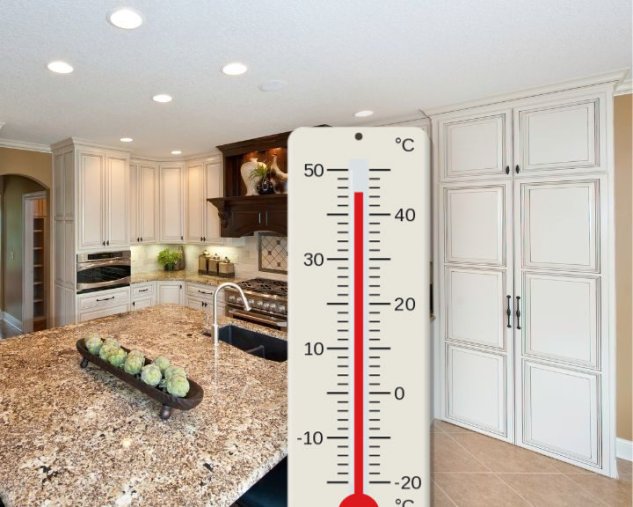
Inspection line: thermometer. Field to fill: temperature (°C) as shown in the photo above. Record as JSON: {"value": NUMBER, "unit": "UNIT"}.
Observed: {"value": 45, "unit": "°C"}
